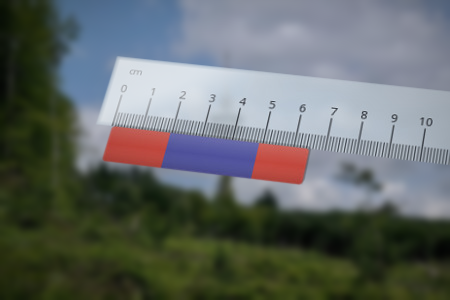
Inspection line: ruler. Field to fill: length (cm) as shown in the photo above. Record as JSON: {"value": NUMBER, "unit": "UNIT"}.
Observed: {"value": 6.5, "unit": "cm"}
